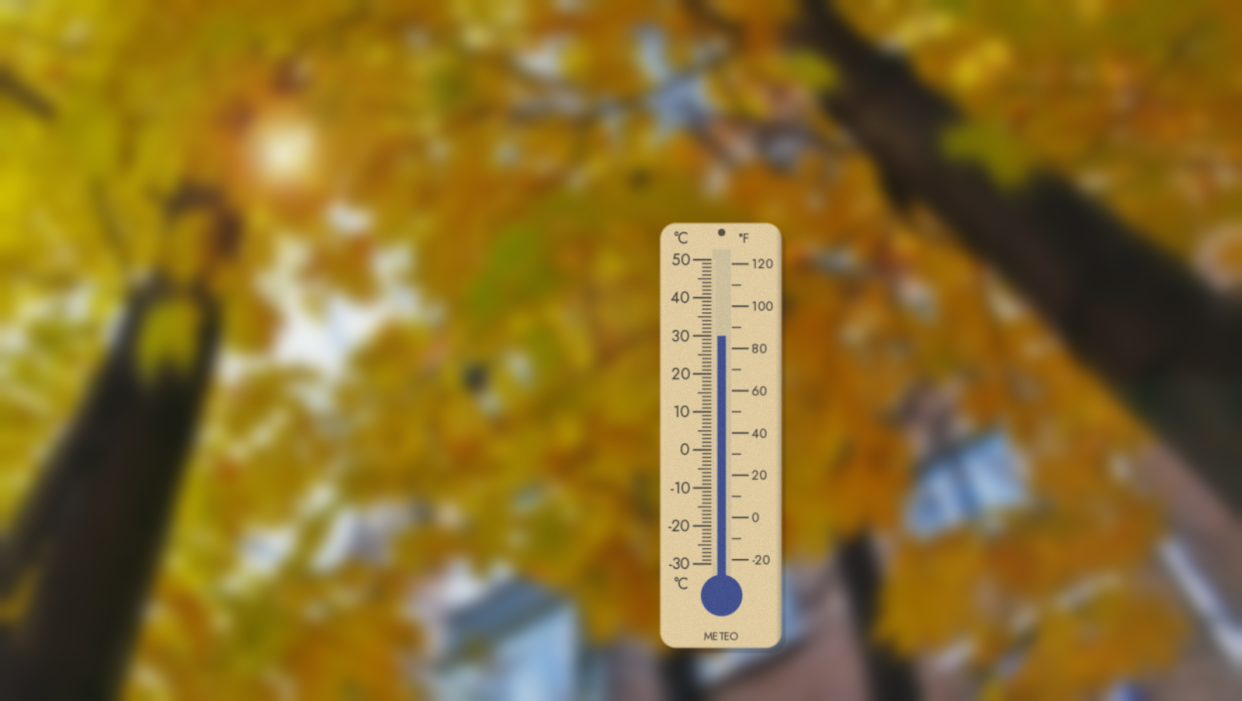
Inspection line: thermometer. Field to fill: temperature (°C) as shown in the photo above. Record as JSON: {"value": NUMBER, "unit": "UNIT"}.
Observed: {"value": 30, "unit": "°C"}
